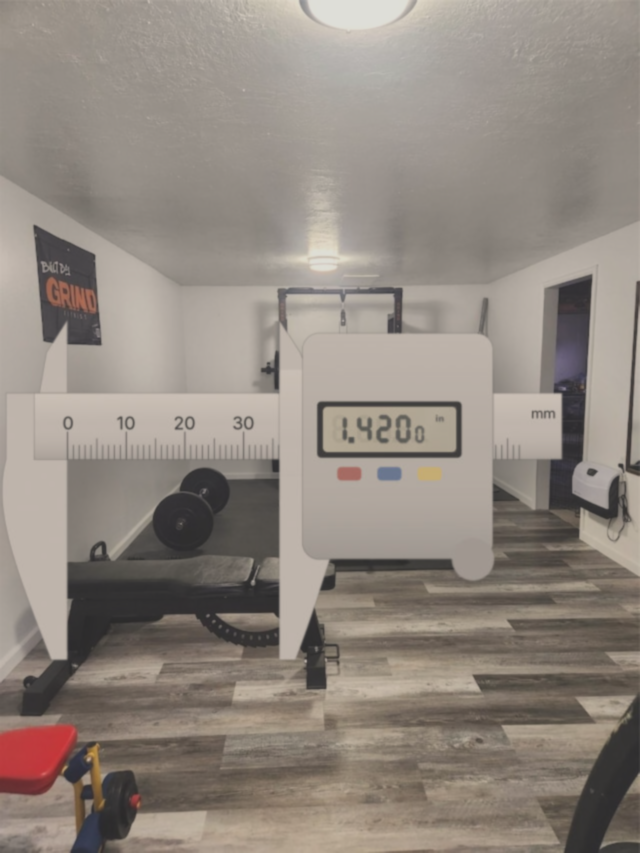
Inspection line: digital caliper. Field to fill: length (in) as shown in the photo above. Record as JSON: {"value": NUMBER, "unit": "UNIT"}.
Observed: {"value": 1.4200, "unit": "in"}
